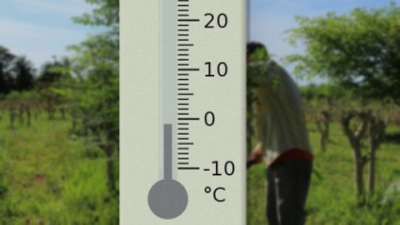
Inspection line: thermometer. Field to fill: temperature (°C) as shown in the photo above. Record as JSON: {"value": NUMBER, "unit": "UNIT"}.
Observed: {"value": -1, "unit": "°C"}
